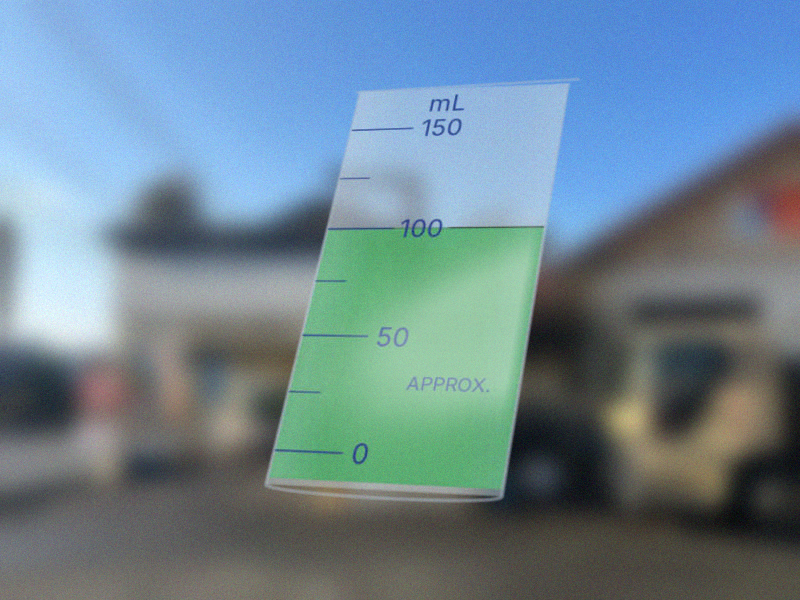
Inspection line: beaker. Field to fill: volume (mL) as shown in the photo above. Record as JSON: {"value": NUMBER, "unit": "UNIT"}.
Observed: {"value": 100, "unit": "mL"}
